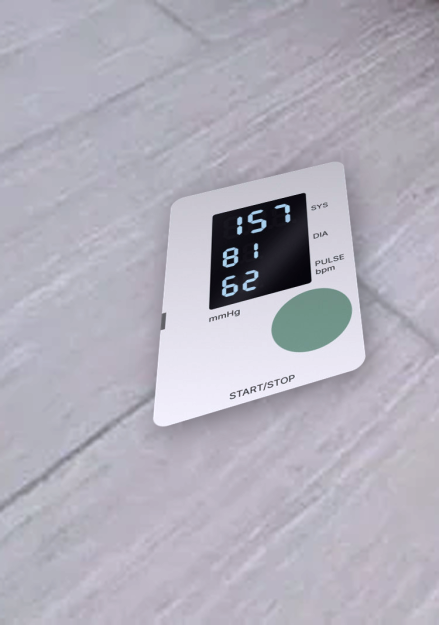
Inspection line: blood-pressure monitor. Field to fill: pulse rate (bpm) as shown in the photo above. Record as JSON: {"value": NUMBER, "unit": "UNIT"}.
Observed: {"value": 62, "unit": "bpm"}
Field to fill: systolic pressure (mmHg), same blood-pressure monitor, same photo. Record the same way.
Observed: {"value": 157, "unit": "mmHg"}
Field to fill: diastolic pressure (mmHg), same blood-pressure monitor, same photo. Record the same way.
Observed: {"value": 81, "unit": "mmHg"}
